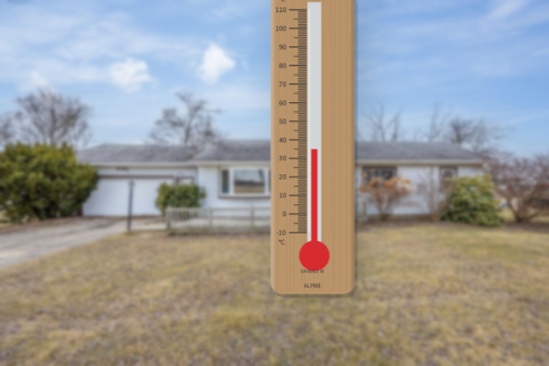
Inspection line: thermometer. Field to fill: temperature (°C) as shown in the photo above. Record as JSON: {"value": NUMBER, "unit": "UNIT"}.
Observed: {"value": 35, "unit": "°C"}
